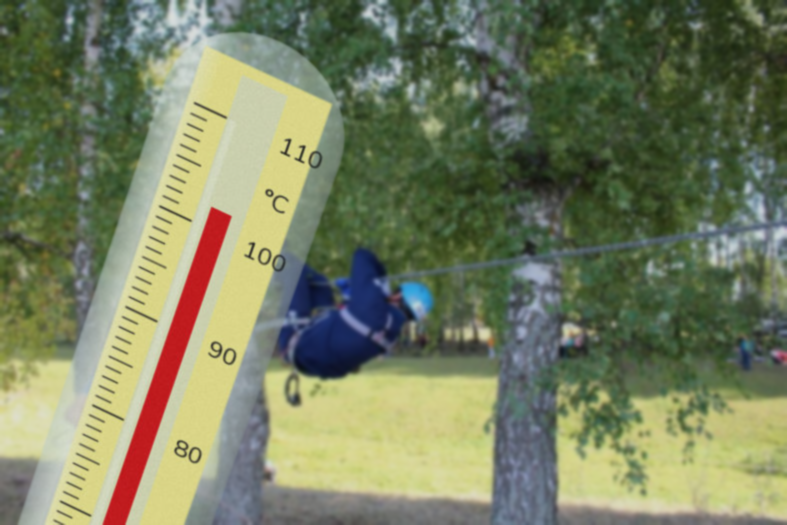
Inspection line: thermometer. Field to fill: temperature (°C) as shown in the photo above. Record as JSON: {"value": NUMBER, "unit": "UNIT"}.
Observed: {"value": 102, "unit": "°C"}
